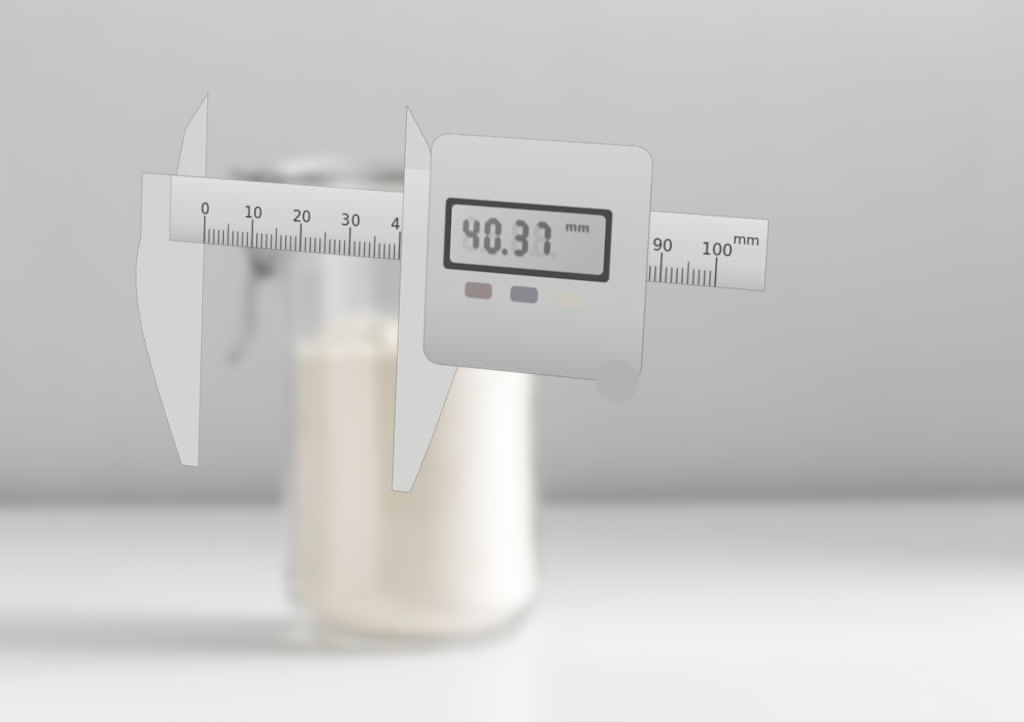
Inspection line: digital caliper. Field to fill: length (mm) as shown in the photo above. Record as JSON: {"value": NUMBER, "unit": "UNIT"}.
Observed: {"value": 40.37, "unit": "mm"}
